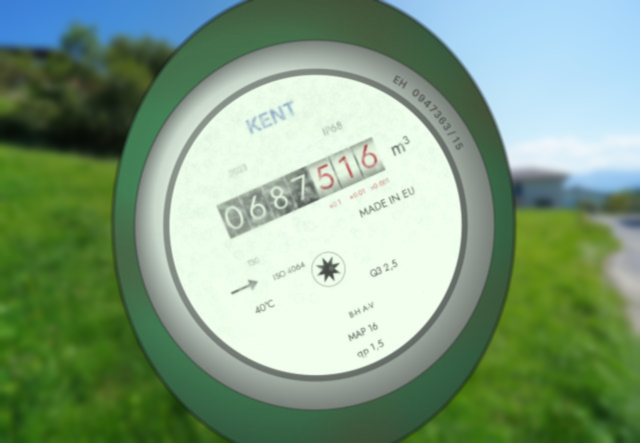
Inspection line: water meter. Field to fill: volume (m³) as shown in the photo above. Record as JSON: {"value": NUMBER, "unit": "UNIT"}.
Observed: {"value": 687.516, "unit": "m³"}
